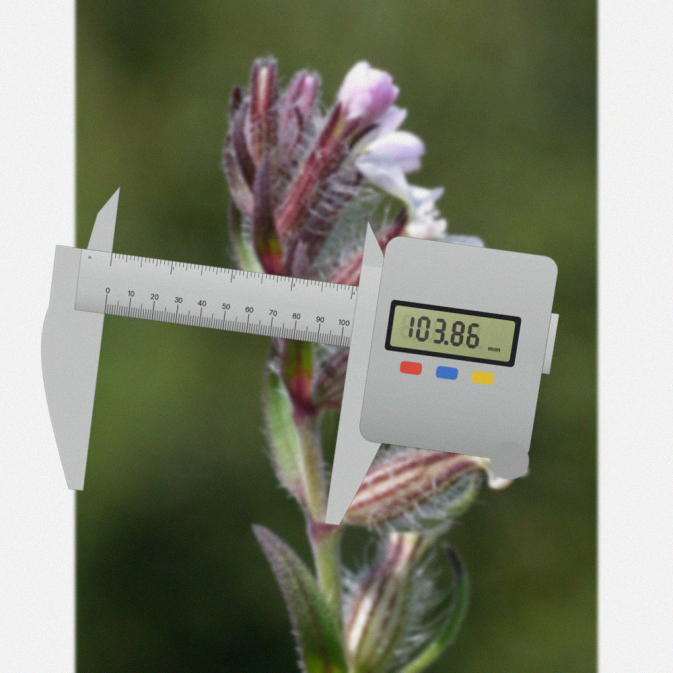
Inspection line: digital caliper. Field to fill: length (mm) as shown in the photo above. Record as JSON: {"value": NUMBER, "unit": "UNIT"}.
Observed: {"value": 103.86, "unit": "mm"}
